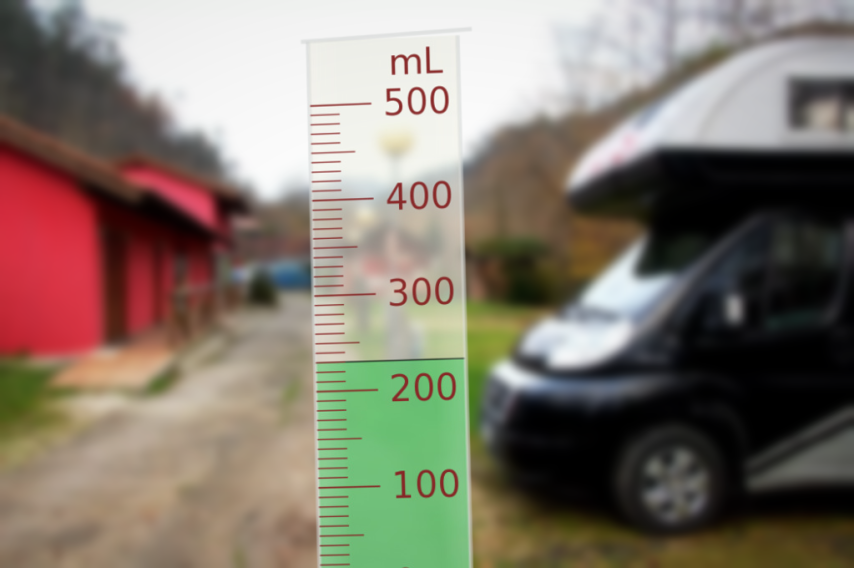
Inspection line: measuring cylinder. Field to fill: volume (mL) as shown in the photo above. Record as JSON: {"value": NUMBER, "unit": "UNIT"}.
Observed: {"value": 230, "unit": "mL"}
